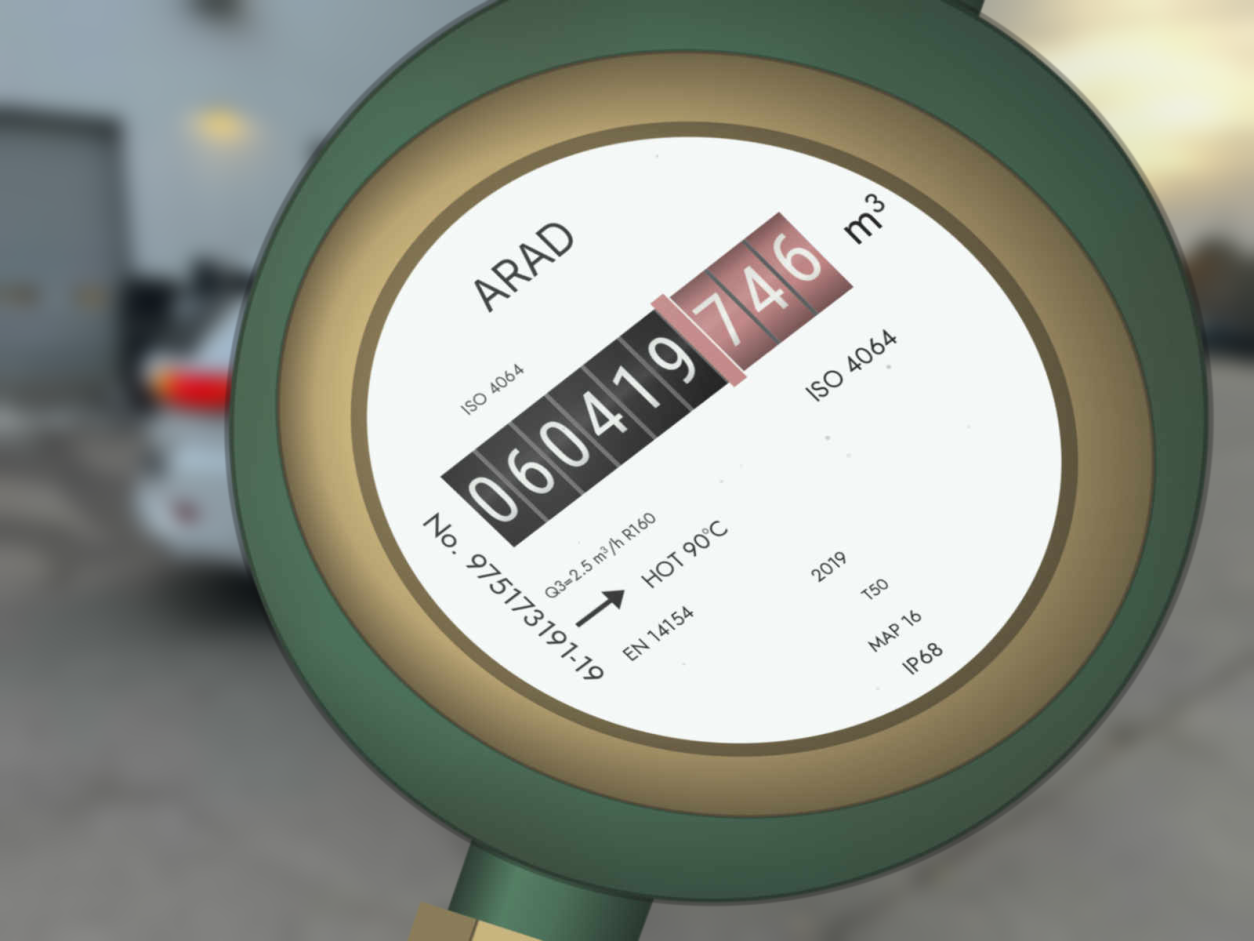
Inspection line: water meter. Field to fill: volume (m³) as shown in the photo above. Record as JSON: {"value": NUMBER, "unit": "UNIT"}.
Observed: {"value": 60419.746, "unit": "m³"}
